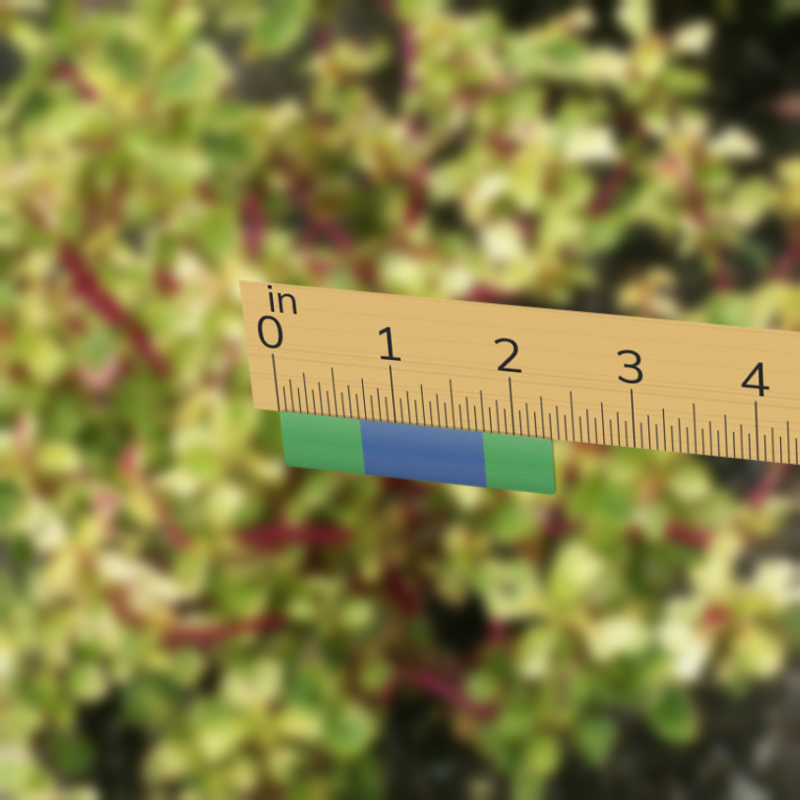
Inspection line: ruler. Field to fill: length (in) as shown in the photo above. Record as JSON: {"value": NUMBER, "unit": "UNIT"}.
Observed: {"value": 2.3125, "unit": "in"}
